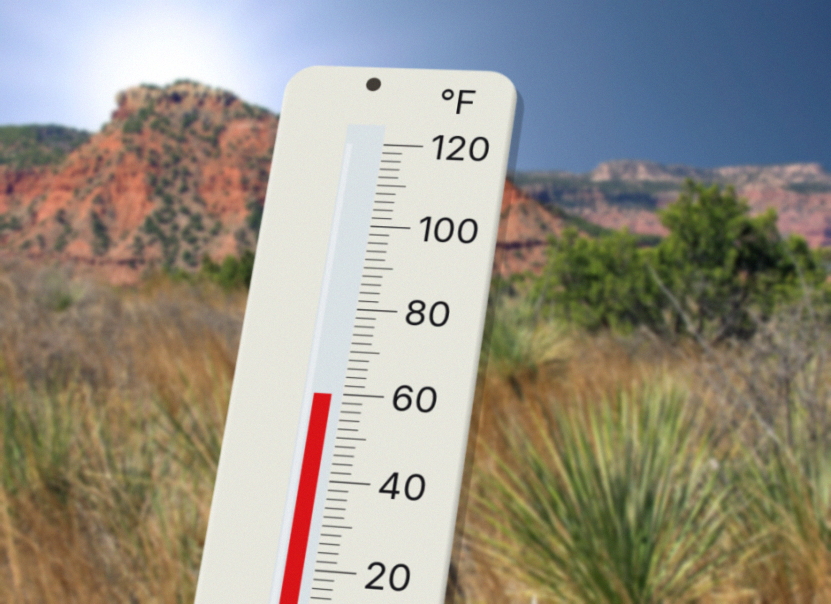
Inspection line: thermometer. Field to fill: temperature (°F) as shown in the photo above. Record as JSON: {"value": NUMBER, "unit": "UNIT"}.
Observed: {"value": 60, "unit": "°F"}
